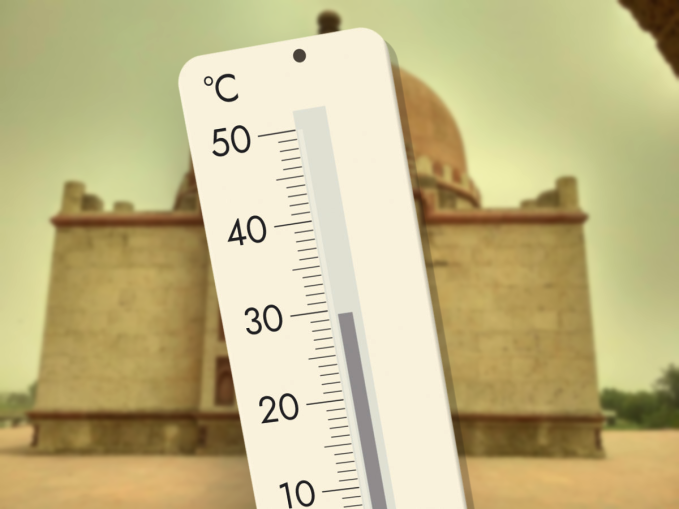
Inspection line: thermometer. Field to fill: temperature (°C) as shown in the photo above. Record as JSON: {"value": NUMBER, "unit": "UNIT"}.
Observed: {"value": 29.5, "unit": "°C"}
